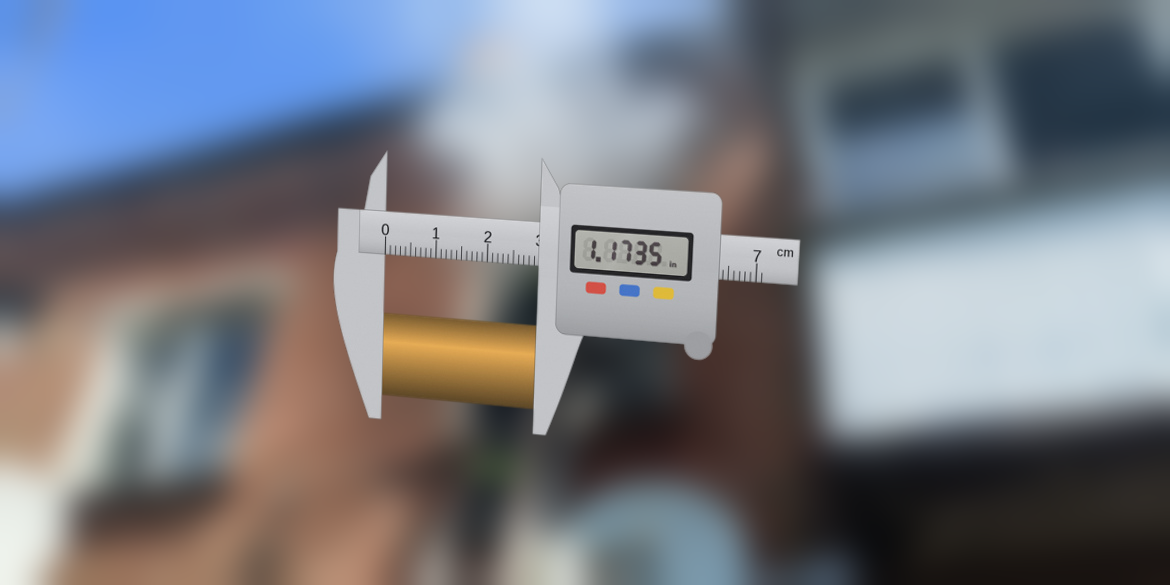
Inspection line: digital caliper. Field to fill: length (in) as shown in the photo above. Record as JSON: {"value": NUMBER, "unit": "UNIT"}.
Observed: {"value": 1.1735, "unit": "in"}
